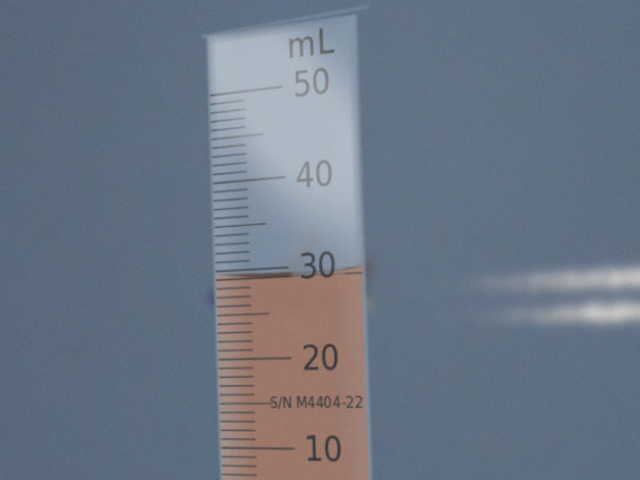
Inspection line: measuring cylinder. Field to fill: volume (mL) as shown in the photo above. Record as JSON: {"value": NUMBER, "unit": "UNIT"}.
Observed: {"value": 29, "unit": "mL"}
